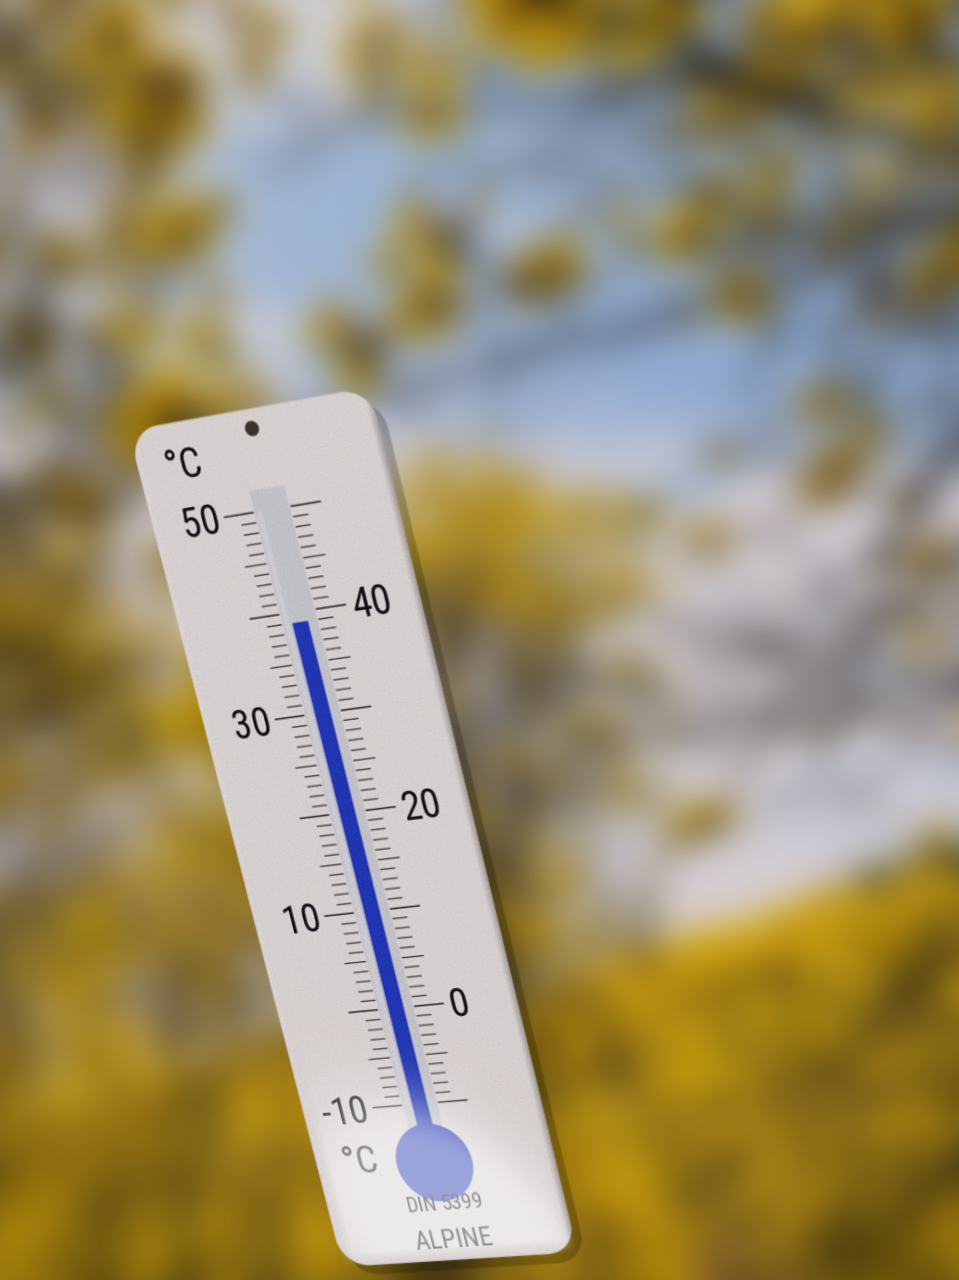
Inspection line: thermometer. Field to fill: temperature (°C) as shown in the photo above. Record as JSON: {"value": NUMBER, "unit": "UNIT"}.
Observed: {"value": 39, "unit": "°C"}
